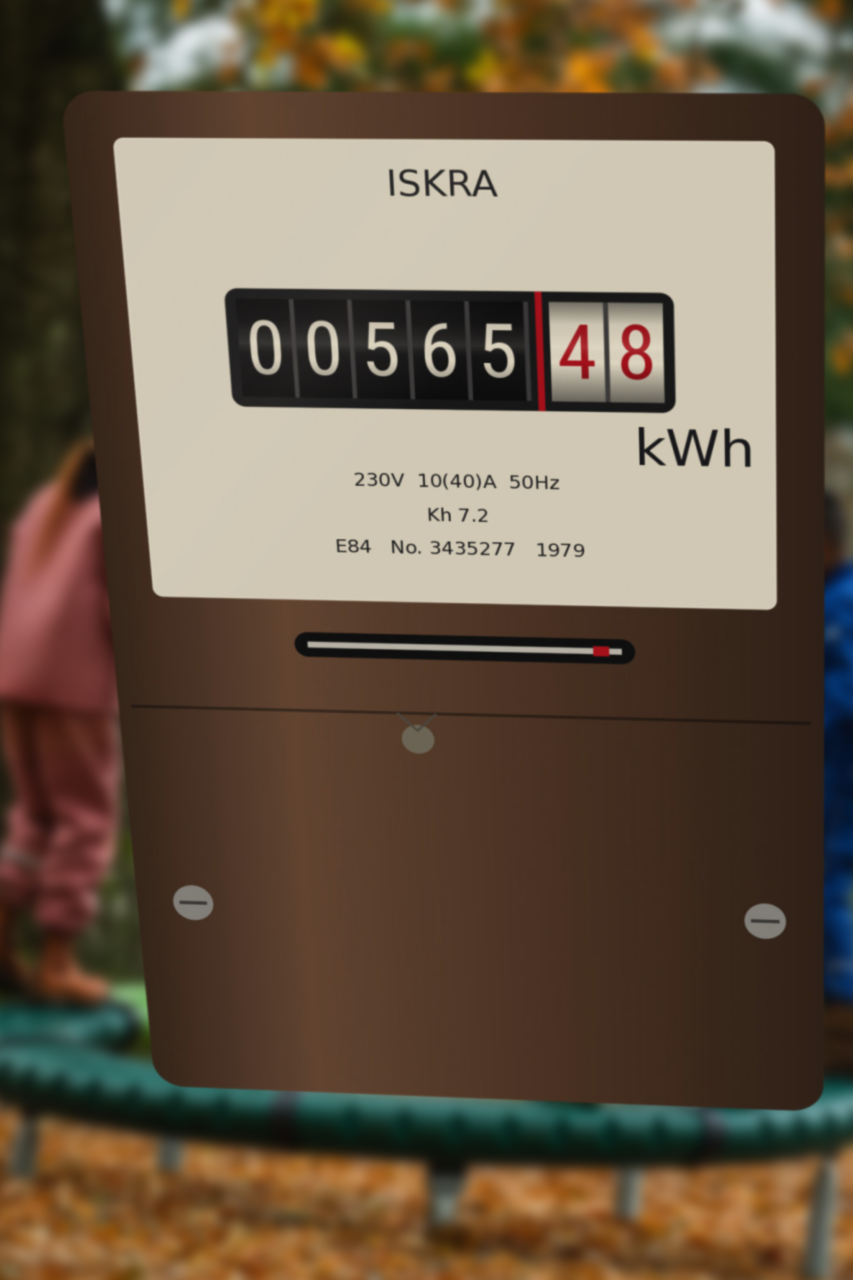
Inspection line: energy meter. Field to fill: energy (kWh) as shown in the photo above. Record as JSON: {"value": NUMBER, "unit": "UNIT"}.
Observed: {"value": 565.48, "unit": "kWh"}
